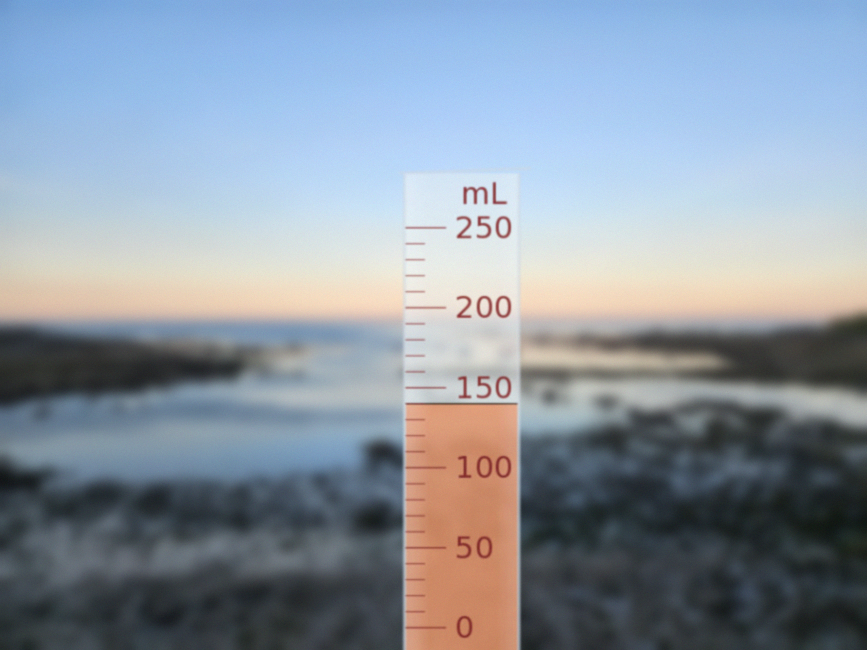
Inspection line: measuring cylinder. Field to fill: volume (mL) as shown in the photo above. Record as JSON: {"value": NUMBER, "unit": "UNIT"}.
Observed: {"value": 140, "unit": "mL"}
